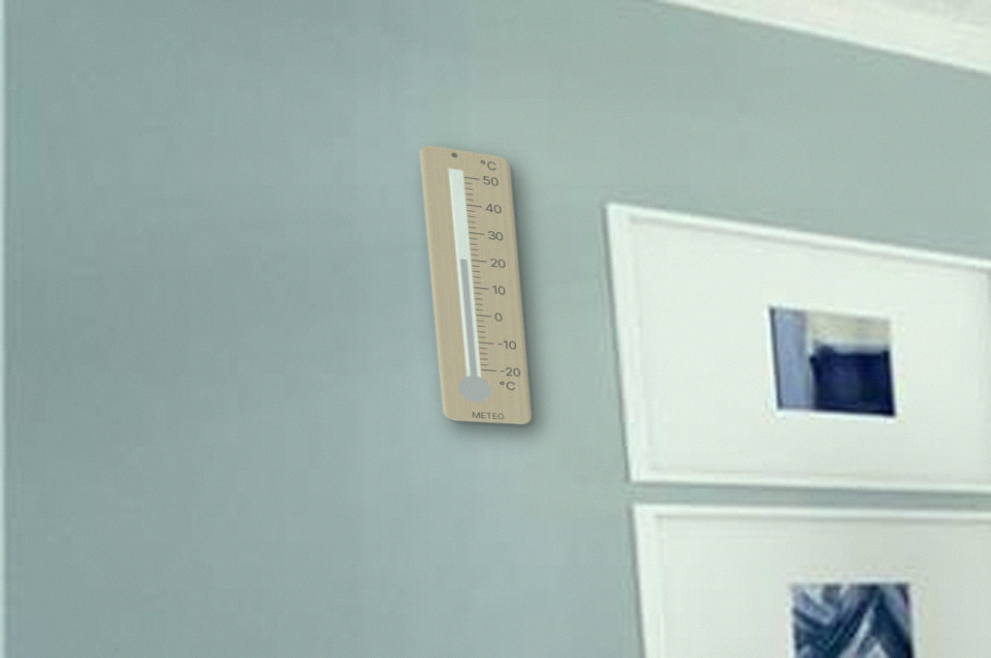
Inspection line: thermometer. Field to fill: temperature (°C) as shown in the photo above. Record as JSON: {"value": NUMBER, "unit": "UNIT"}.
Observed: {"value": 20, "unit": "°C"}
